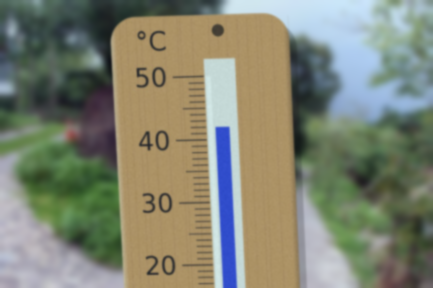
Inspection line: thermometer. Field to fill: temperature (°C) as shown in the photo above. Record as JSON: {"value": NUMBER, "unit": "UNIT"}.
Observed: {"value": 42, "unit": "°C"}
